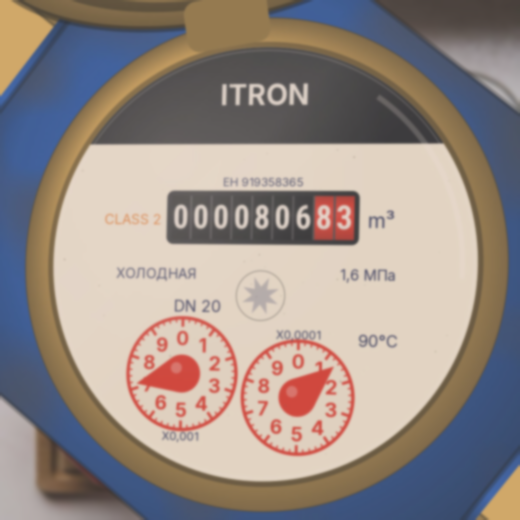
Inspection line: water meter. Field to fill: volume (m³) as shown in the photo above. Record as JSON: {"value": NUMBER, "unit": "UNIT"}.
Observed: {"value": 806.8371, "unit": "m³"}
